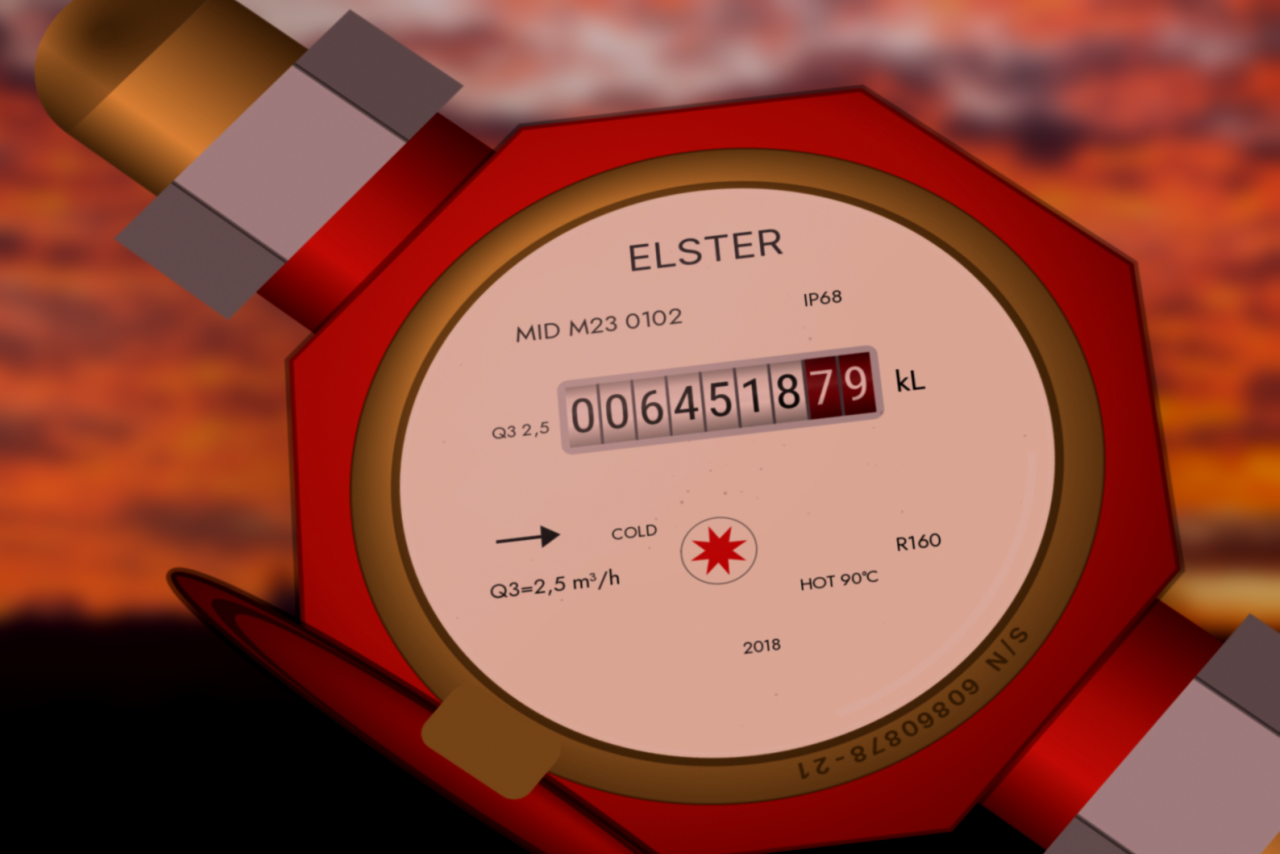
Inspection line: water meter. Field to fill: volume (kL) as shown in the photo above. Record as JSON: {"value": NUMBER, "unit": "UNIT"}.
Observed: {"value": 64518.79, "unit": "kL"}
